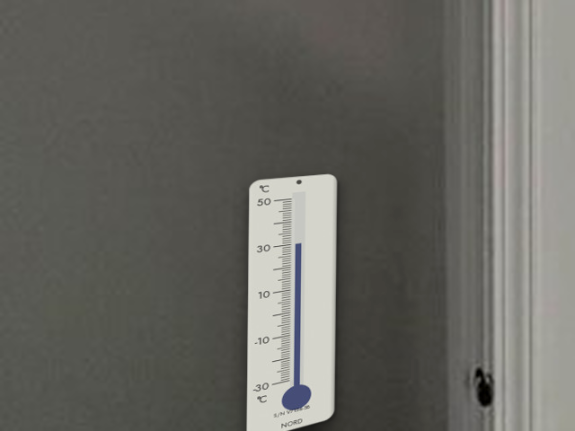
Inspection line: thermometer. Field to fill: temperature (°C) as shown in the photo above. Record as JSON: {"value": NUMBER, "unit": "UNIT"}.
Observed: {"value": 30, "unit": "°C"}
